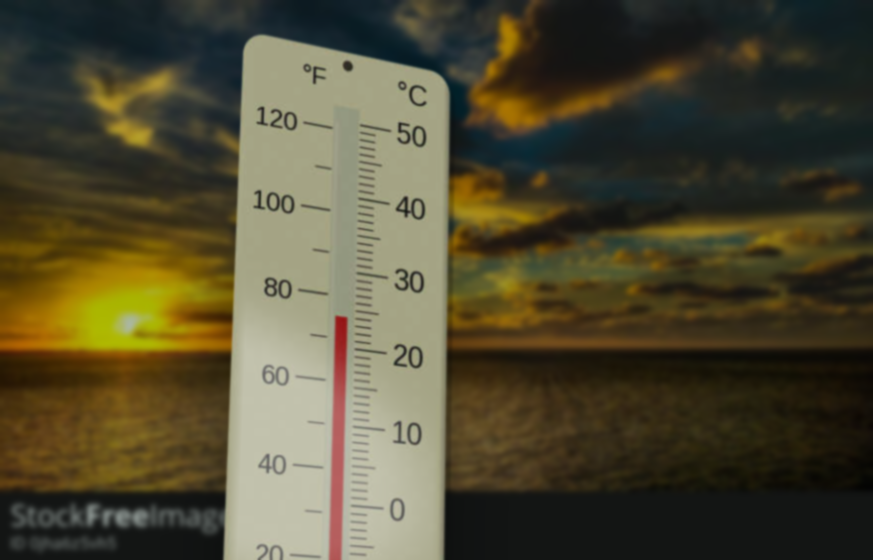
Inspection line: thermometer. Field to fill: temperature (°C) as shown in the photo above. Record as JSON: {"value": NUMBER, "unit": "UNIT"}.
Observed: {"value": 24, "unit": "°C"}
